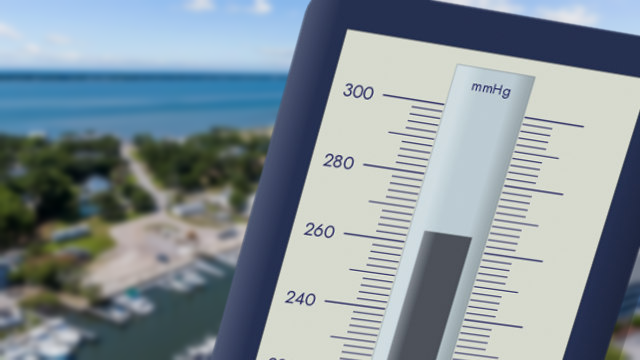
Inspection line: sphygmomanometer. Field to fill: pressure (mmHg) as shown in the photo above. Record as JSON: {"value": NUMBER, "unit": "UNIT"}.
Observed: {"value": 264, "unit": "mmHg"}
